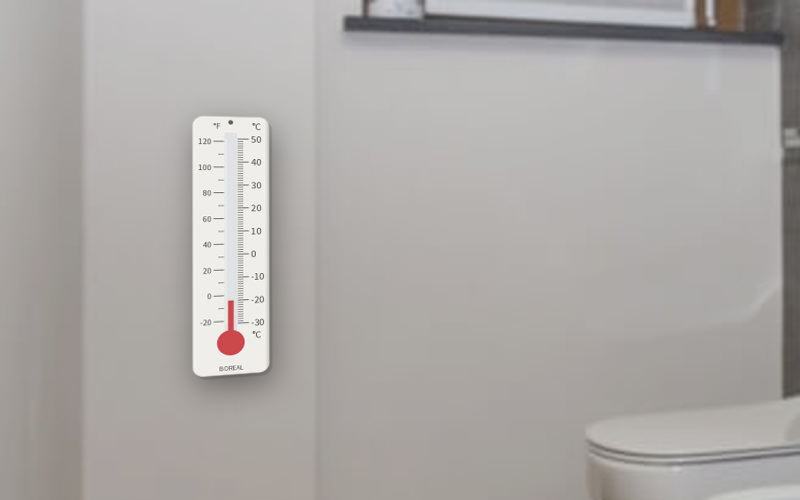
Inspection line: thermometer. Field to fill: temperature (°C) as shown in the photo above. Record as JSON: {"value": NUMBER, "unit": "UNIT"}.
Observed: {"value": -20, "unit": "°C"}
